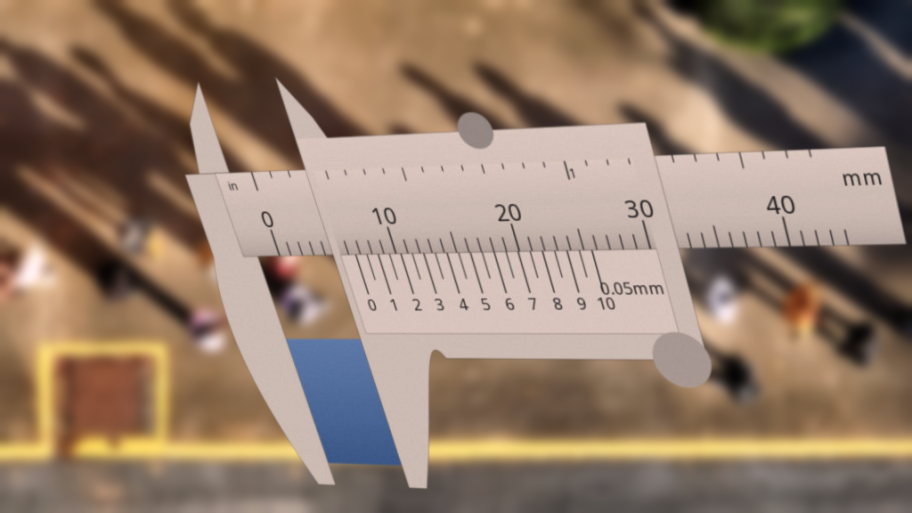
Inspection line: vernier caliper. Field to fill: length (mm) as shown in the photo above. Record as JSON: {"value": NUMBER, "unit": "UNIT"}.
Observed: {"value": 6.6, "unit": "mm"}
